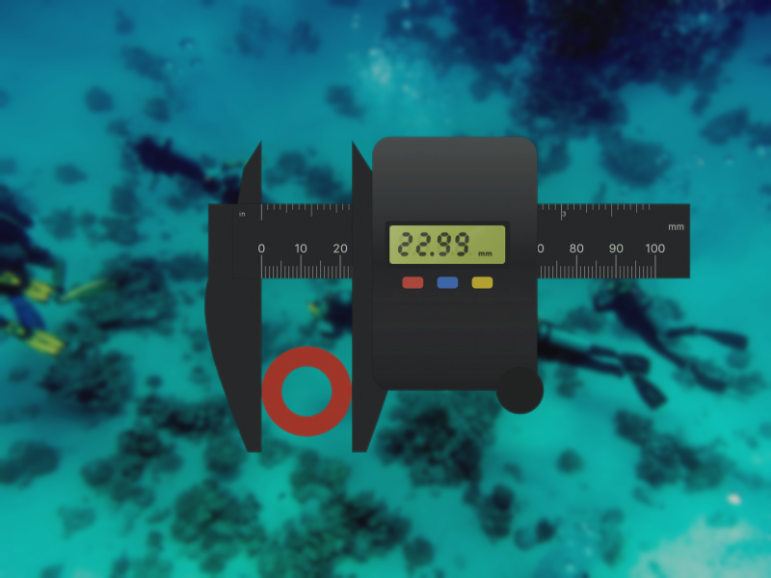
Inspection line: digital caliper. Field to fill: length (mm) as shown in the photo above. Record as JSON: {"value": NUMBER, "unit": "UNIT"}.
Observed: {"value": 22.99, "unit": "mm"}
